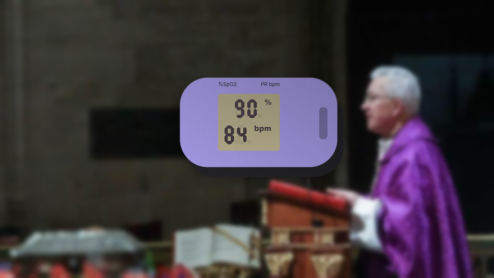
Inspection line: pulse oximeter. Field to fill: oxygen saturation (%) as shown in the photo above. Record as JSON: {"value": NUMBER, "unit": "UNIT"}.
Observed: {"value": 90, "unit": "%"}
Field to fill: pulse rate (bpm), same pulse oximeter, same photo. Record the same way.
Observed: {"value": 84, "unit": "bpm"}
